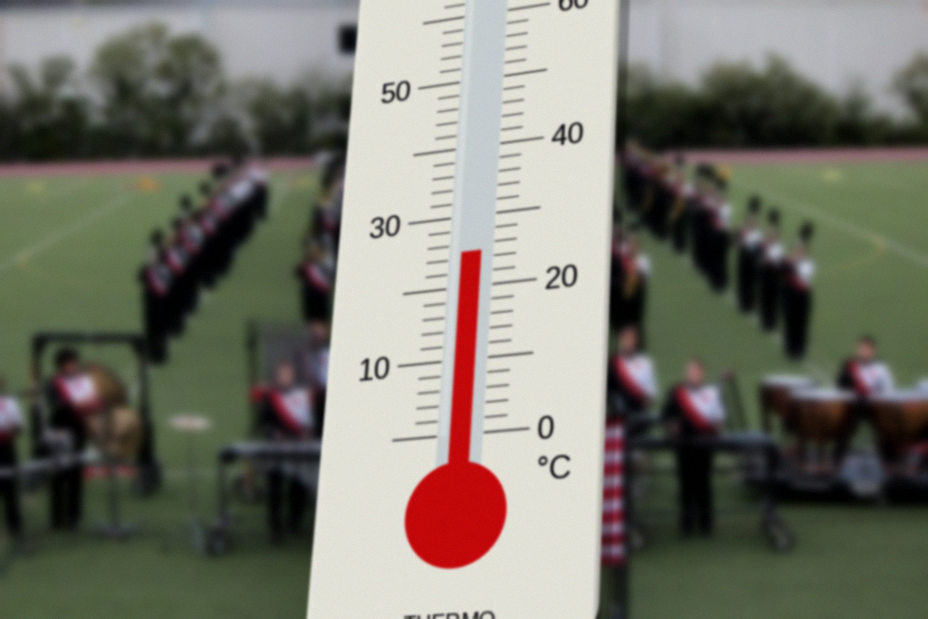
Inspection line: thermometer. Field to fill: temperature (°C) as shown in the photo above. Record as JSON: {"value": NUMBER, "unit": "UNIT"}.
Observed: {"value": 25, "unit": "°C"}
